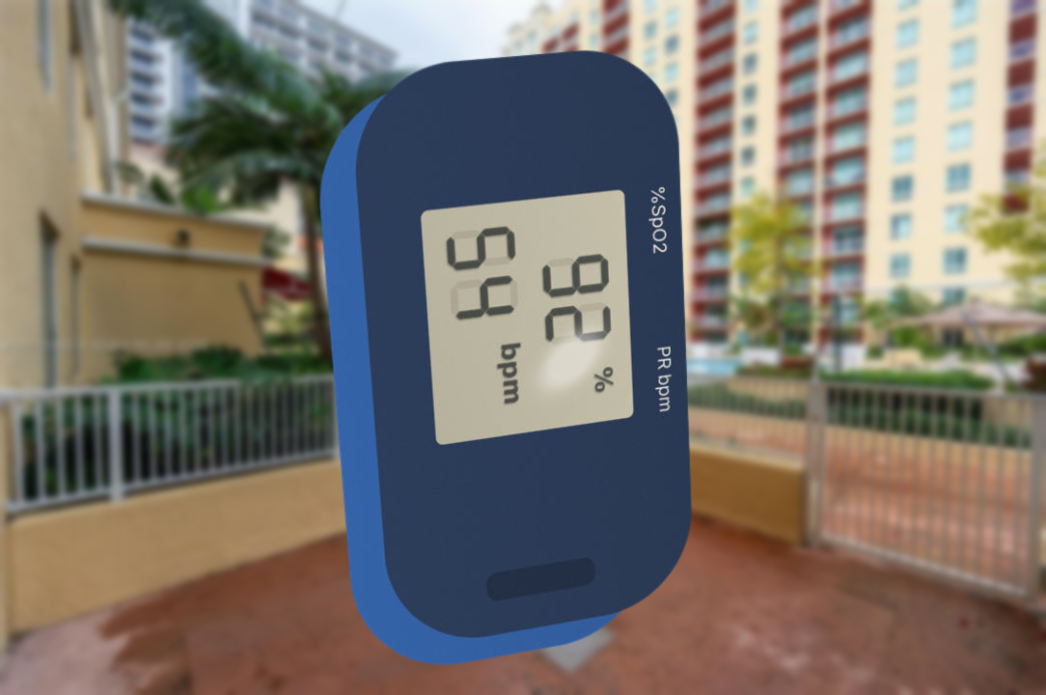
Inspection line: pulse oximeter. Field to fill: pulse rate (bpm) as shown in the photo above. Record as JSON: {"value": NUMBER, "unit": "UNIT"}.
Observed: {"value": 54, "unit": "bpm"}
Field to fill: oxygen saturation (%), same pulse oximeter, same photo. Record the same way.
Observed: {"value": 92, "unit": "%"}
